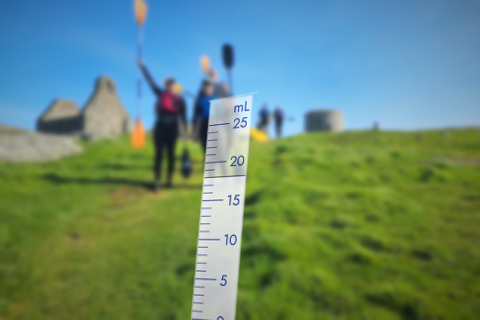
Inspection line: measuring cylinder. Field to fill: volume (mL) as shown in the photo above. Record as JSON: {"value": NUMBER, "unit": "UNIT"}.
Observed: {"value": 18, "unit": "mL"}
